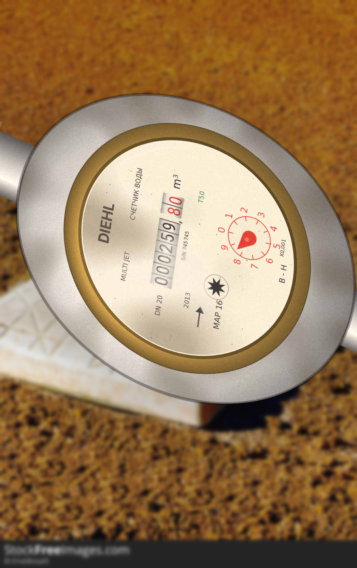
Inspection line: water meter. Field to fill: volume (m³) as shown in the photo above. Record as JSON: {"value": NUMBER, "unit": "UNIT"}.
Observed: {"value": 259.798, "unit": "m³"}
